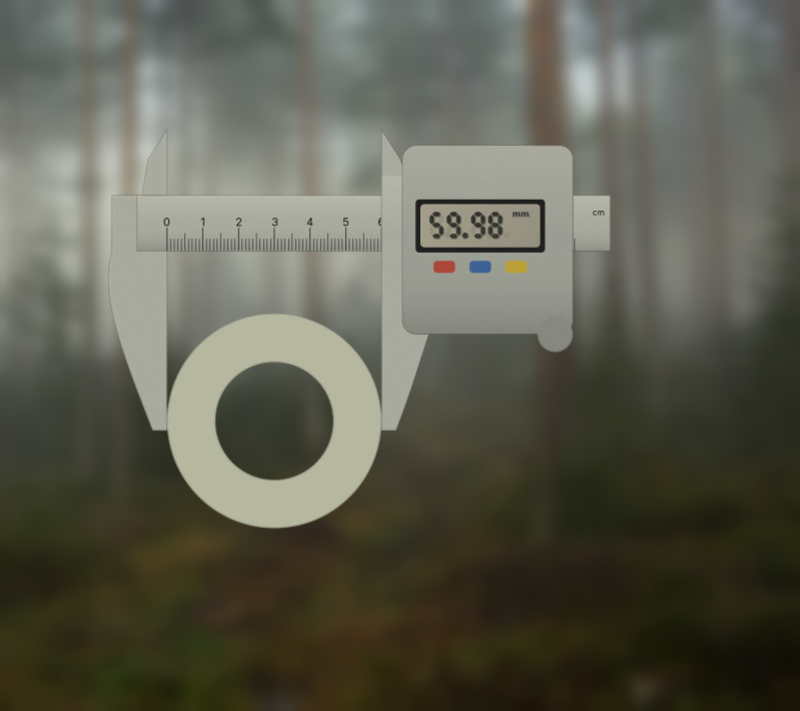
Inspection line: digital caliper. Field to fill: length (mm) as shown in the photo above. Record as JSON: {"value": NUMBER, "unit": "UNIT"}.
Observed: {"value": 59.98, "unit": "mm"}
